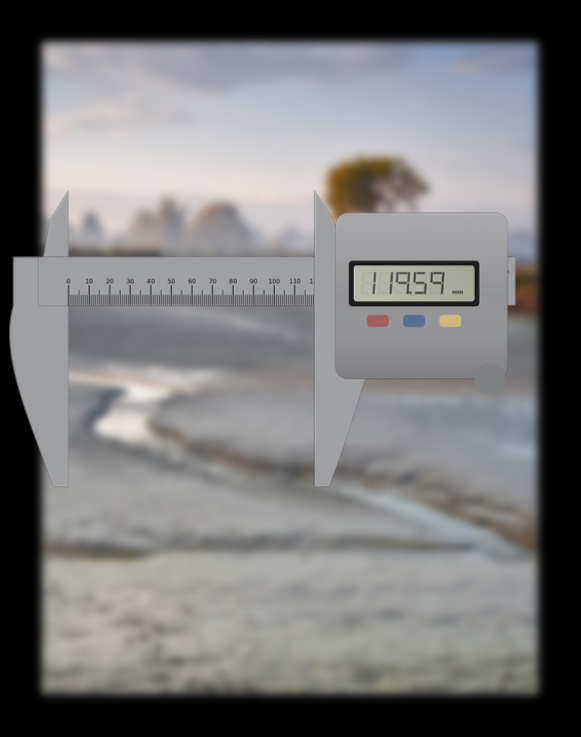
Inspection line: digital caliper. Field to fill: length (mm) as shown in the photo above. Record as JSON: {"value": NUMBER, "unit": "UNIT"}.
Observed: {"value": 119.59, "unit": "mm"}
